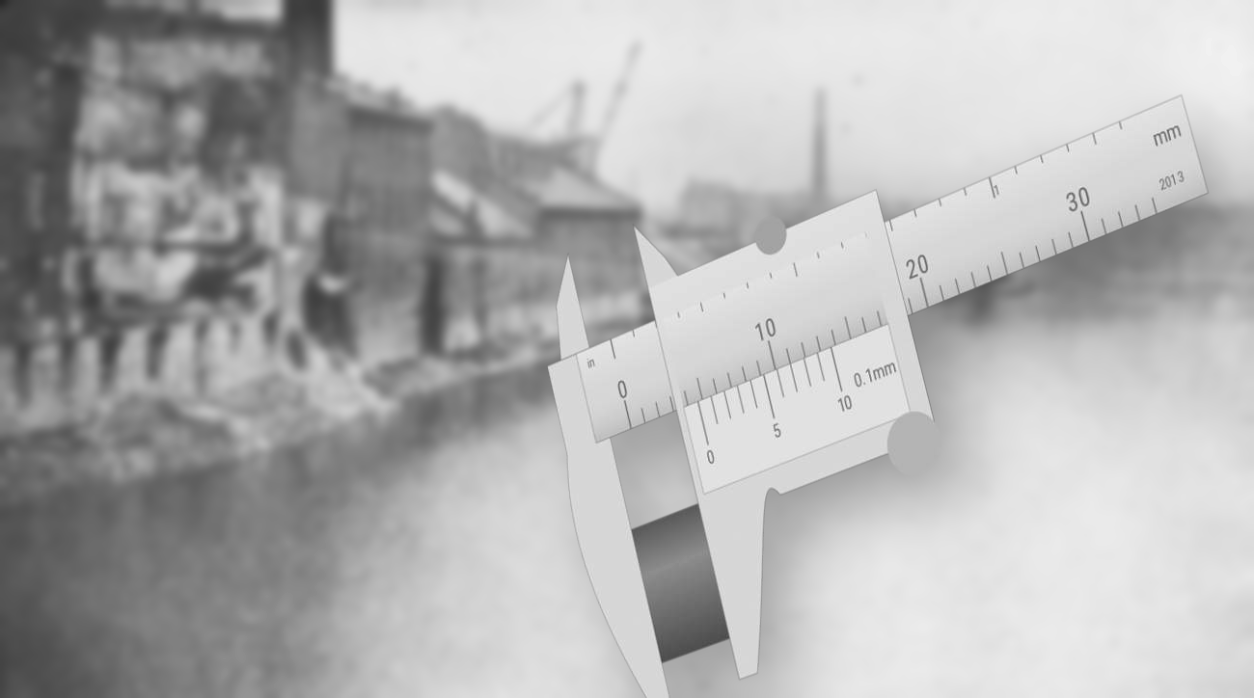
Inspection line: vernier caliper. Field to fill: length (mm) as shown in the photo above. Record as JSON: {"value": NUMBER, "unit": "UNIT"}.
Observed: {"value": 4.7, "unit": "mm"}
